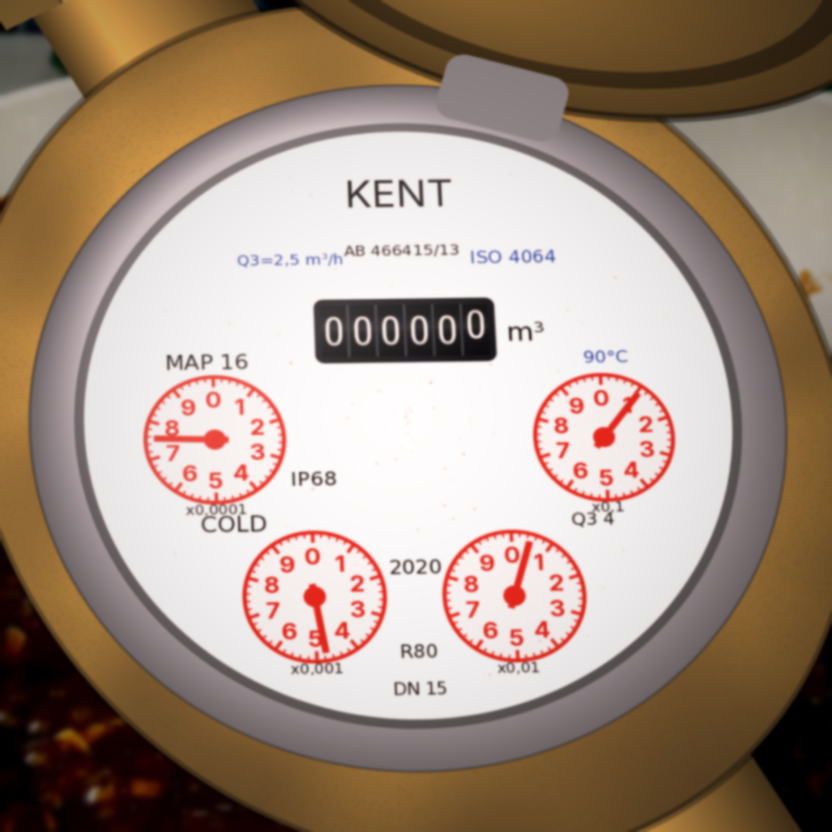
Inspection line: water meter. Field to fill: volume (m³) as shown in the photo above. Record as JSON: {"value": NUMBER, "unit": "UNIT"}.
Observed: {"value": 0.1047, "unit": "m³"}
